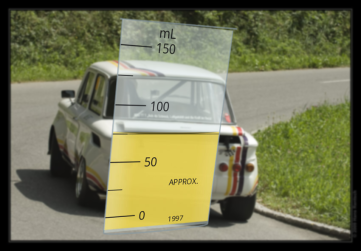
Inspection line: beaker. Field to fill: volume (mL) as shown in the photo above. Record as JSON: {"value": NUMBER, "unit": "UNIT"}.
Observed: {"value": 75, "unit": "mL"}
